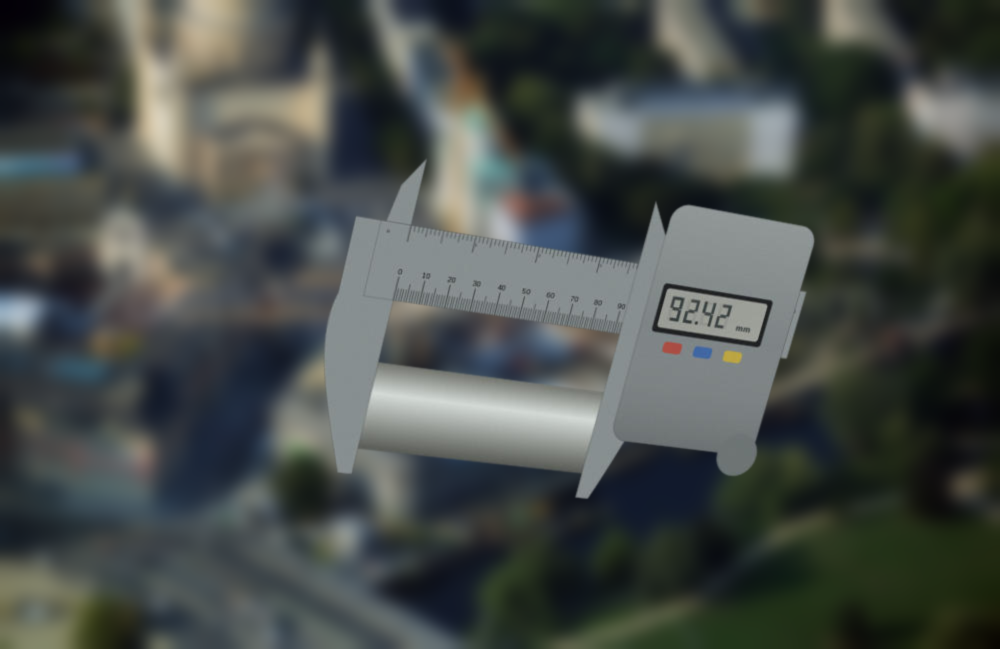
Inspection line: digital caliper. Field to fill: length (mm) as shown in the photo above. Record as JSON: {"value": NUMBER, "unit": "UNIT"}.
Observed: {"value": 92.42, "unit": "mm"}
